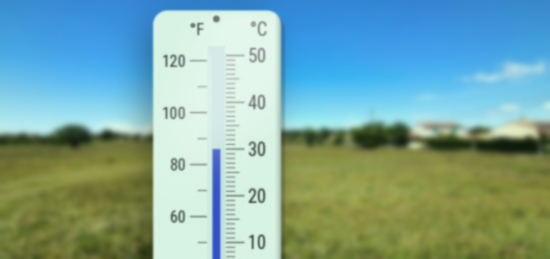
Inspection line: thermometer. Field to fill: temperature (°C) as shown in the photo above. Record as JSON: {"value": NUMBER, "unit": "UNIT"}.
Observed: {"value": 30, "unit": "°C"}
